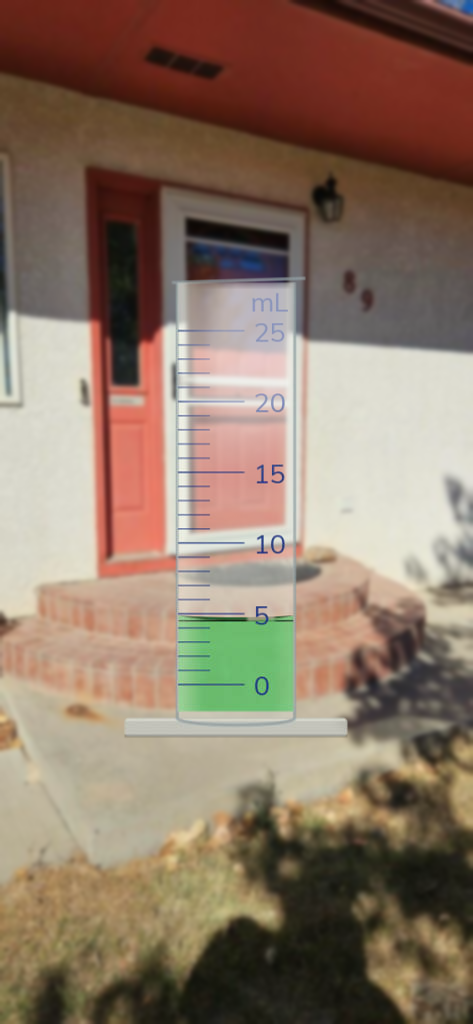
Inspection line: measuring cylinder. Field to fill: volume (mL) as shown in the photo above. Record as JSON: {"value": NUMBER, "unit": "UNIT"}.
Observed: {"value": 4.5, "unit": "mL"}
